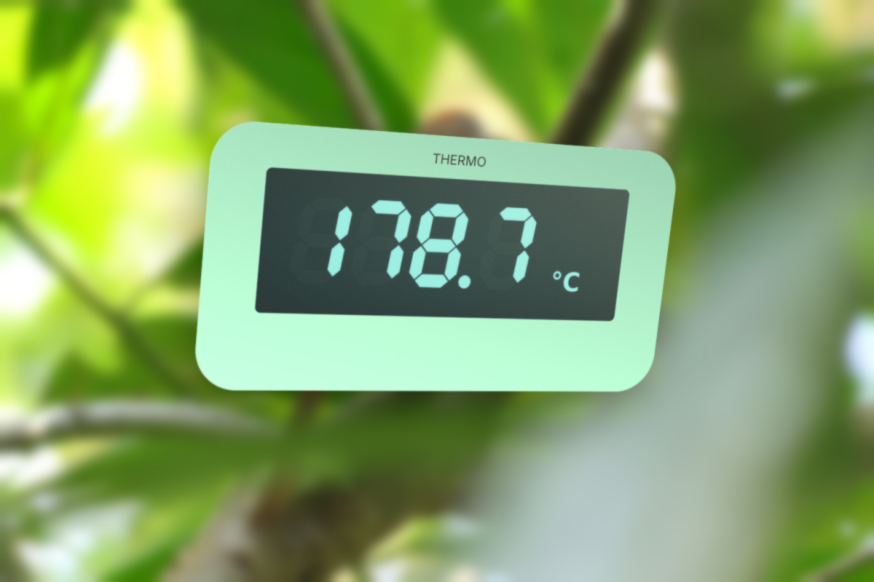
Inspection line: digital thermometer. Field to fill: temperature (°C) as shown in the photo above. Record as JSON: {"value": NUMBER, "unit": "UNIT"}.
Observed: {"value": 178.7, "unit": "°C"}
